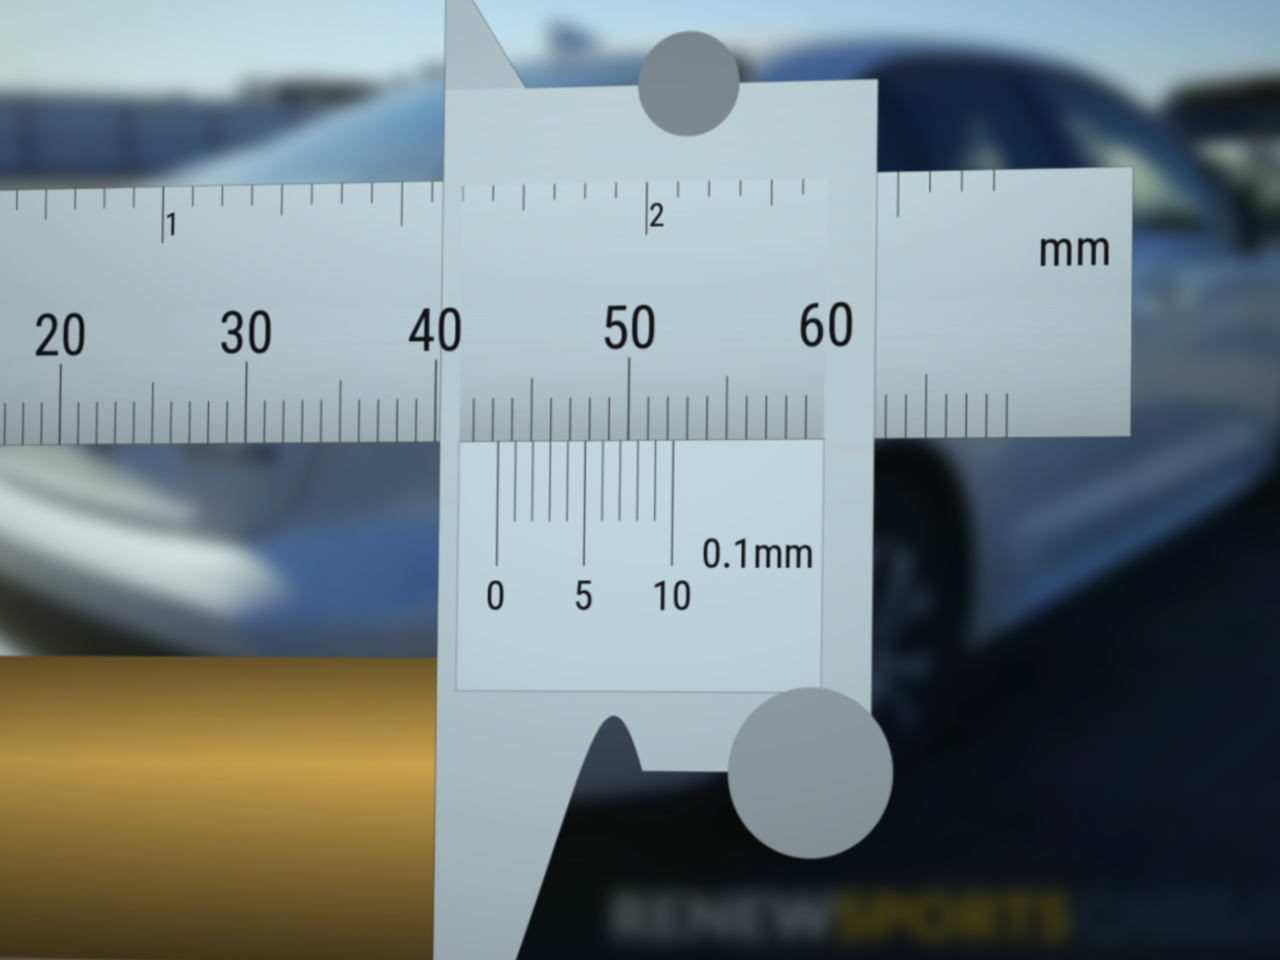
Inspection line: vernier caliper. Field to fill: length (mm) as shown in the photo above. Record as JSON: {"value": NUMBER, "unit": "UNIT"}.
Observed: {"value": 43.3, "unit": "mm"}
